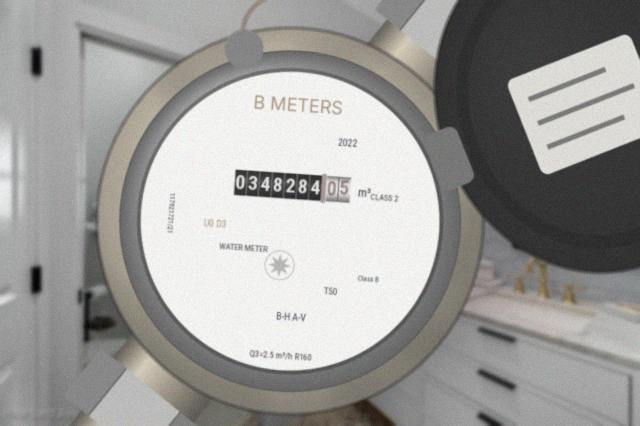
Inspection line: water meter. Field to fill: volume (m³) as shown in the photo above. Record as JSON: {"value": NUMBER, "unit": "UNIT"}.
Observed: {"value": 348284.05, "unit": "m³"}
